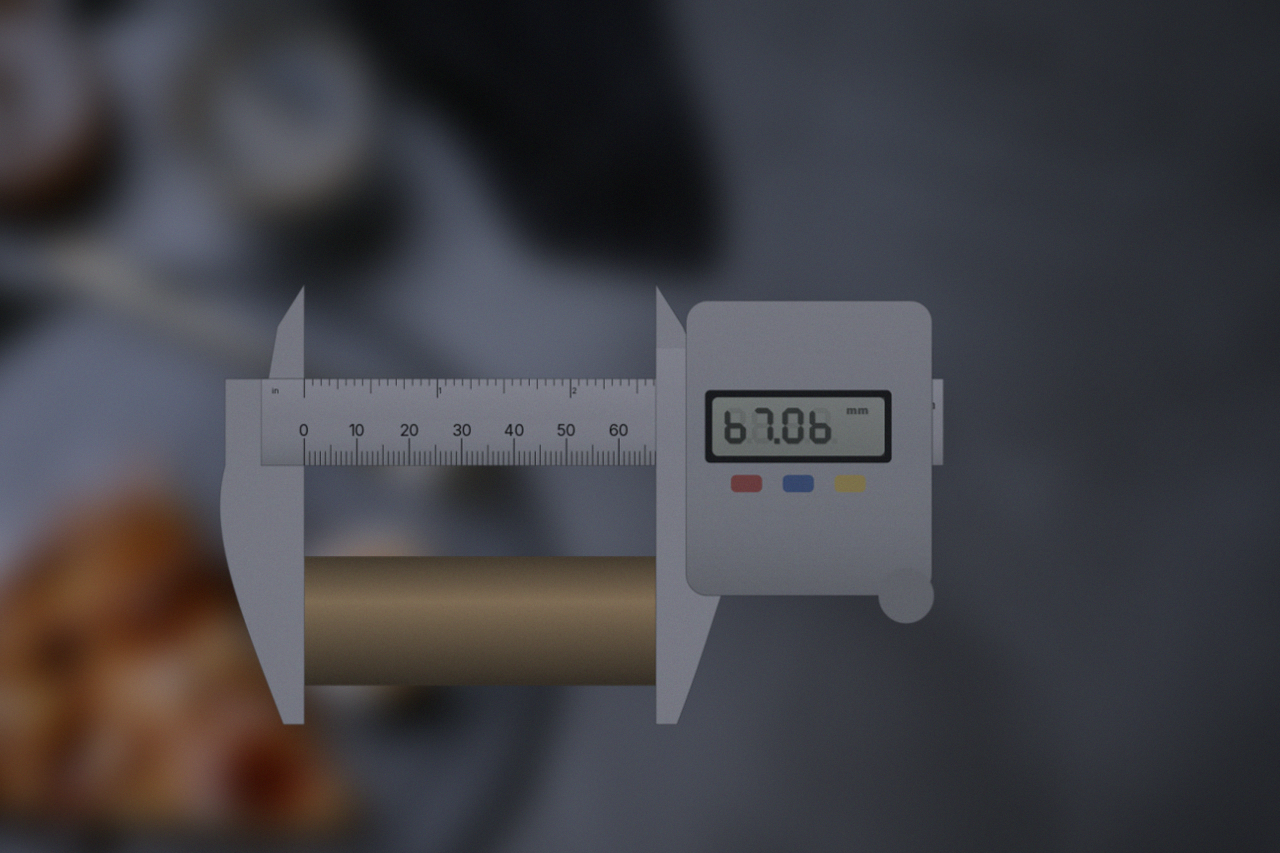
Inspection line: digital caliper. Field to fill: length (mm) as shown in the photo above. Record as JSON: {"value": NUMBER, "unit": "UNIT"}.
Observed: {"value": 67.06, "unit": "mm"}
